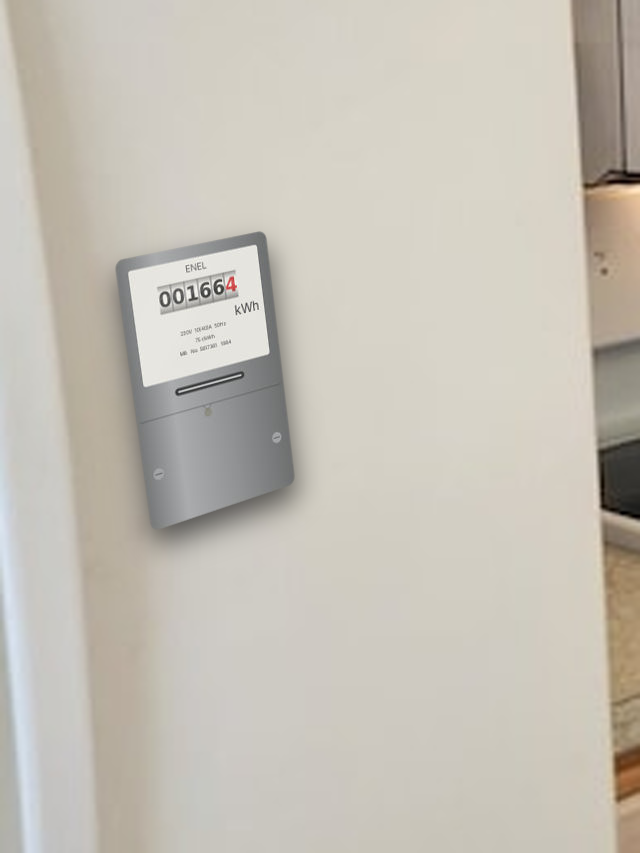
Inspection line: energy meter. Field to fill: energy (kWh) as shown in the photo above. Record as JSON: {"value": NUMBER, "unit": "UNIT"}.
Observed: {"value": 166.4, "unit": "kWh"}
